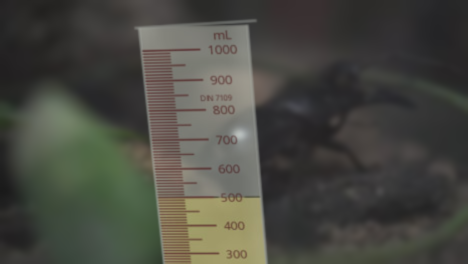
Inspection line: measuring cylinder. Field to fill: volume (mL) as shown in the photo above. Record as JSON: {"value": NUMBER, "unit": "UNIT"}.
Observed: {"value": 500, "unit": "mL"}
